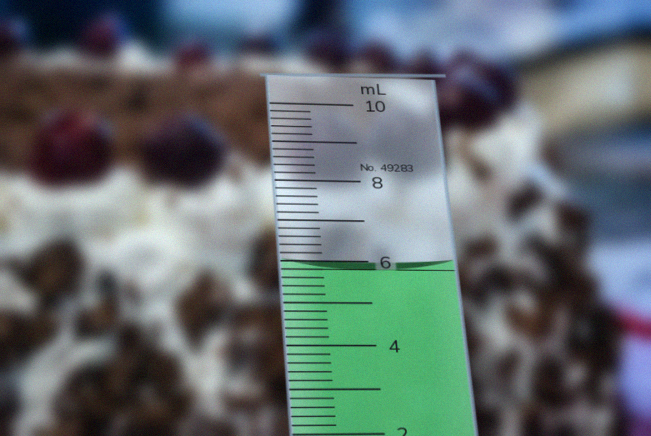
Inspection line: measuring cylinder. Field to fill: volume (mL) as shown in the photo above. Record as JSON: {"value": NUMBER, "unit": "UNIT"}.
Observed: {"value": 5.8, "unit": "mL"}
